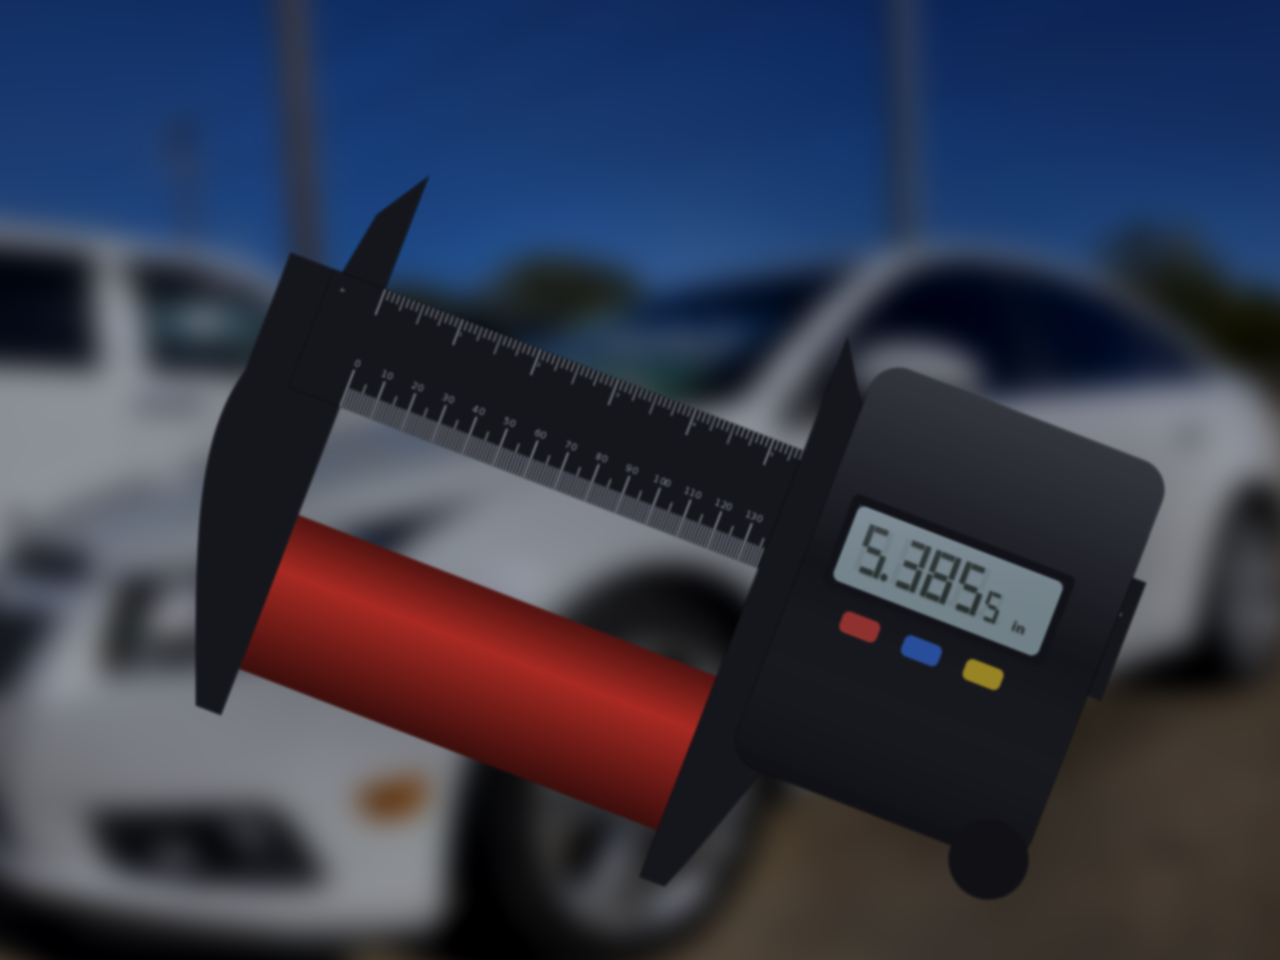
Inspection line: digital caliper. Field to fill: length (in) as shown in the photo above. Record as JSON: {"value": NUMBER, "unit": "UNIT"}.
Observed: {"value": 5.3855, "unit": "in"}
